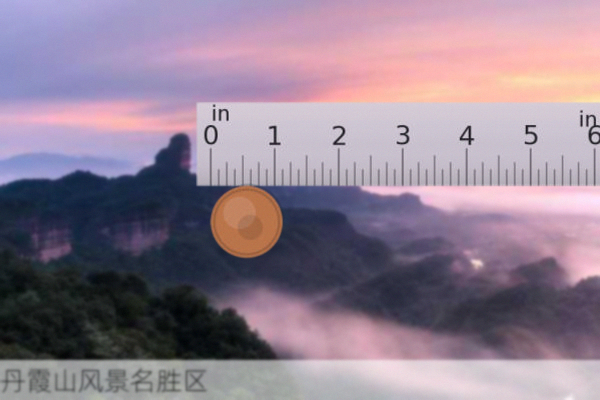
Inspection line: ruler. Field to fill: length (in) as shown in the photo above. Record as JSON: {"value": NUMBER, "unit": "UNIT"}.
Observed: {"value": 1.125, "unit": "in"}
